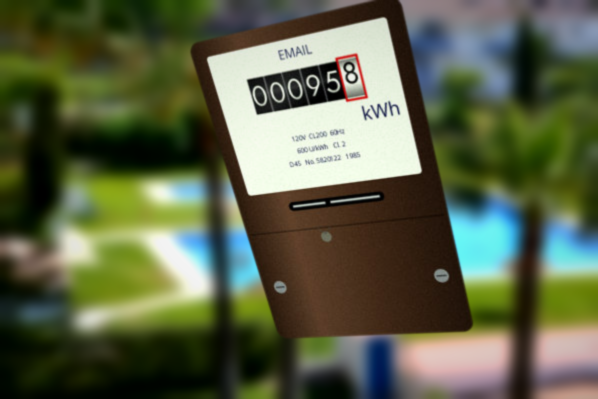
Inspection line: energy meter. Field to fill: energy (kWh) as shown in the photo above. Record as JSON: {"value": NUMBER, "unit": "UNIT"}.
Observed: {"value": 95.8, "unit": "kWh"}
